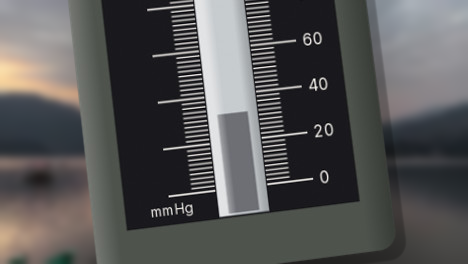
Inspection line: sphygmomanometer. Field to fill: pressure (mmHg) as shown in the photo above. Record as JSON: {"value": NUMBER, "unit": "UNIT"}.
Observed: {"value": 32, "unit": "mmHg"}
